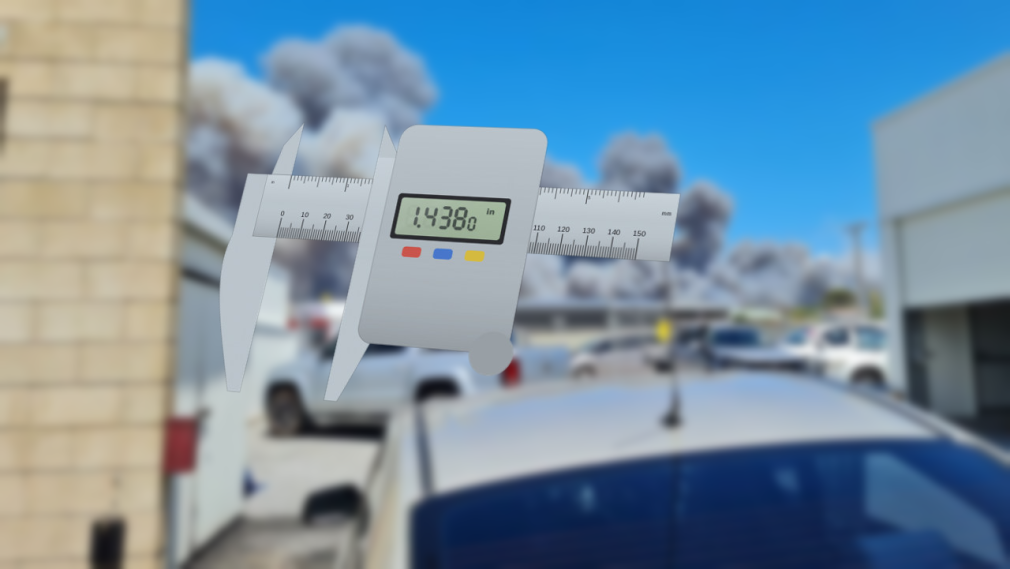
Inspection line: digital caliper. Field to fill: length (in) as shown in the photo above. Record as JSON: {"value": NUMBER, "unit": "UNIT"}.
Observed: {"value": 1.4380, "unit": "in"}
